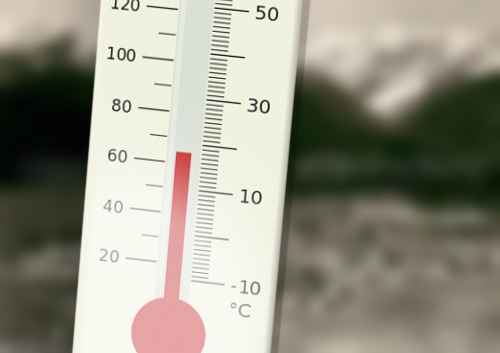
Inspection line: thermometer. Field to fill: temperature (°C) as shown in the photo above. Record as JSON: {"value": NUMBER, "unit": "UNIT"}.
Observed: {"value": 18, "unit": "°C"}
